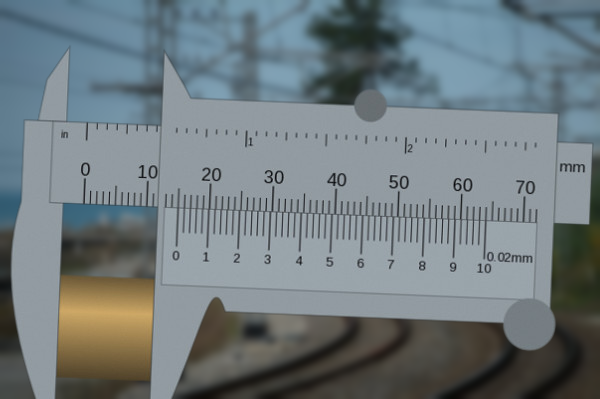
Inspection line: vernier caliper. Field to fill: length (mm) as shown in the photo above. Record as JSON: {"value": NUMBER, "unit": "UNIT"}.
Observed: {"value": 15.0, "unit": "mm"}
